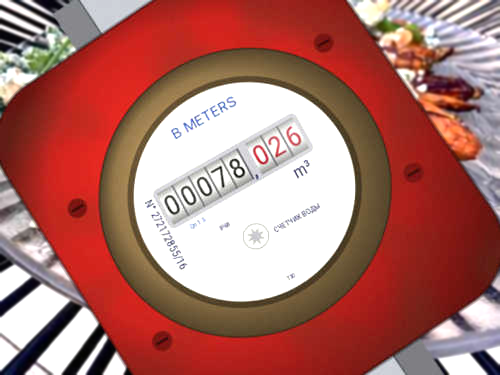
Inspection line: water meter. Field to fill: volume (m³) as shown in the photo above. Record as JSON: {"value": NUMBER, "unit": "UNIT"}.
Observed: {"value": 78.026, "unit": "m³"}
